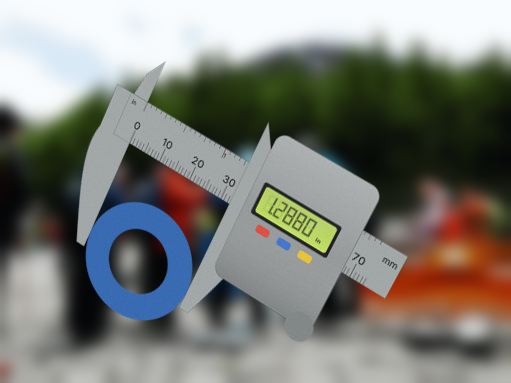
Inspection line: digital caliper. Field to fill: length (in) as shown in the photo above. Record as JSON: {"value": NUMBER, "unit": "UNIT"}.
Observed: {"value": 1.2880, "unit": "in"}
